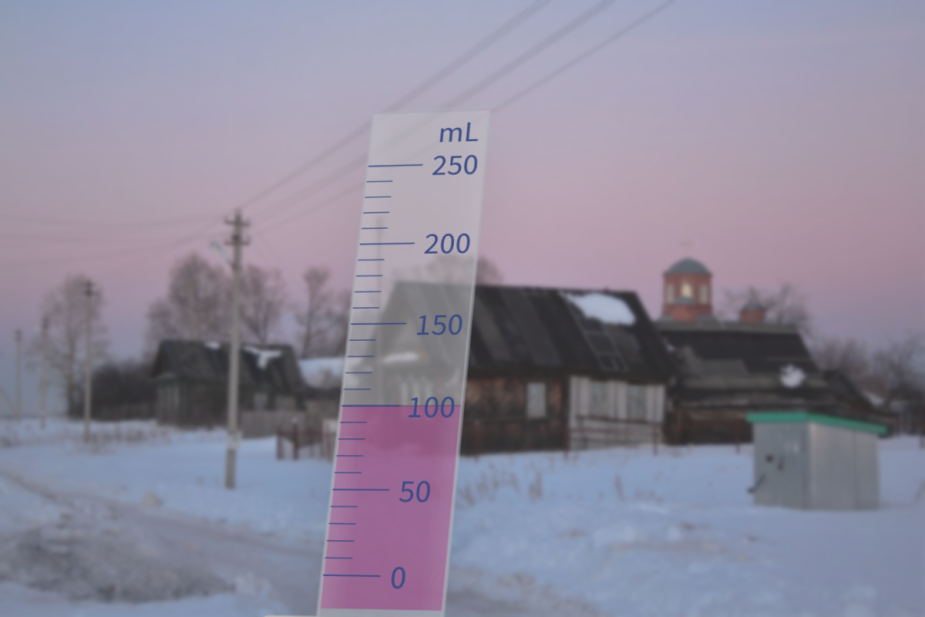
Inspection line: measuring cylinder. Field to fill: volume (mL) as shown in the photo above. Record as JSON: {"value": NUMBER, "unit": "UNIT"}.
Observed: {"value": 100, "unit": "mL"}
